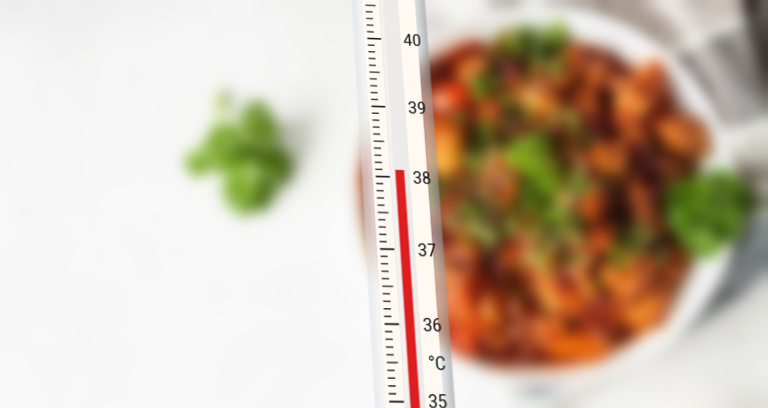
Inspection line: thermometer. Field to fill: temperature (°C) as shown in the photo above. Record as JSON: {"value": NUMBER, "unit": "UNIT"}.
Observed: {"value": 38.1, "unit": "°C"}
